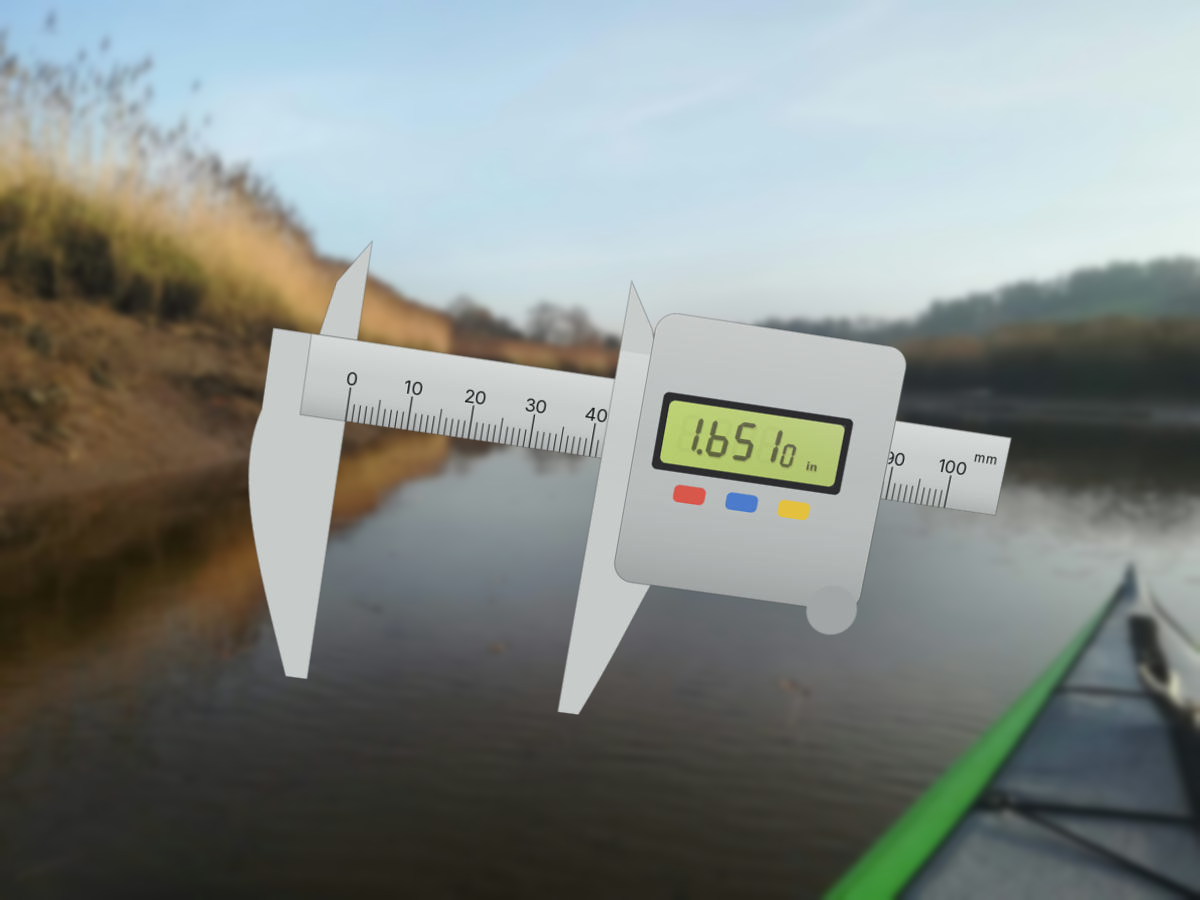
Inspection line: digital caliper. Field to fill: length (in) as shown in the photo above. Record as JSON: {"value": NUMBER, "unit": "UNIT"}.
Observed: {"value": 1.6510, "unit": "in"}
